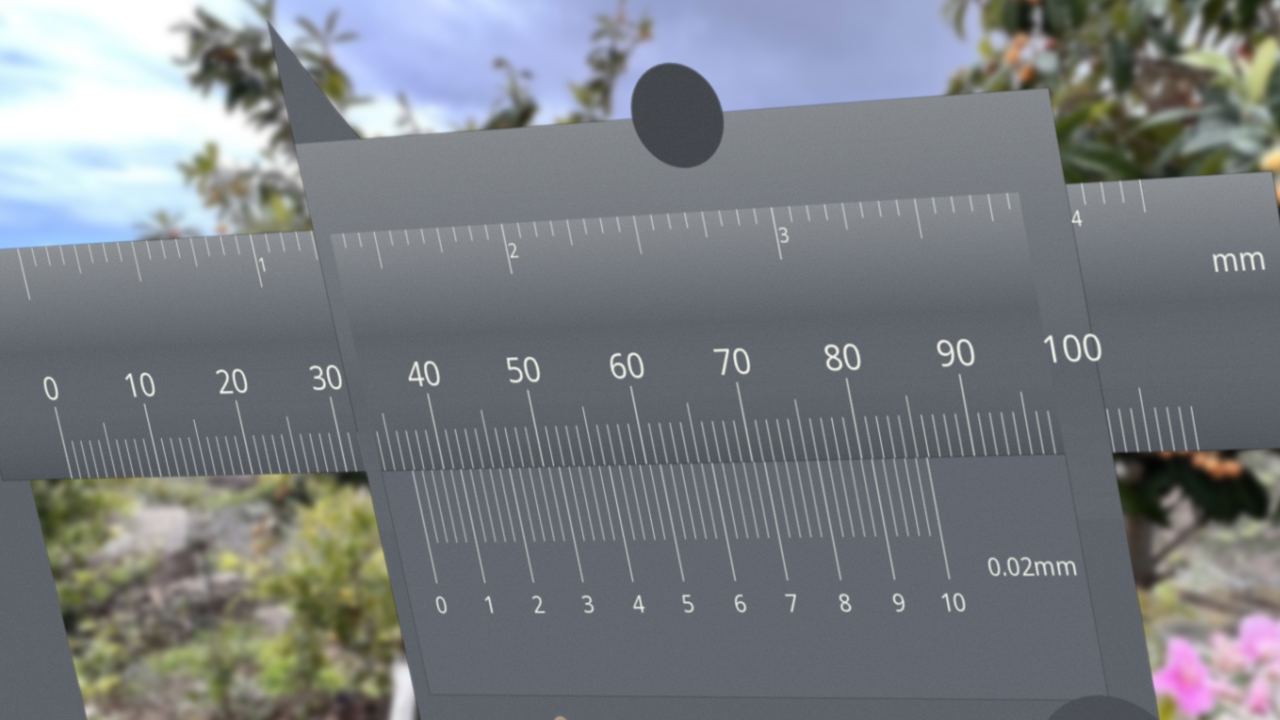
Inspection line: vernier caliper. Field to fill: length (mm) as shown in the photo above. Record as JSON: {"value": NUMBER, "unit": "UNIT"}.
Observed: {"value": 36.8, "unit": "mm"}
